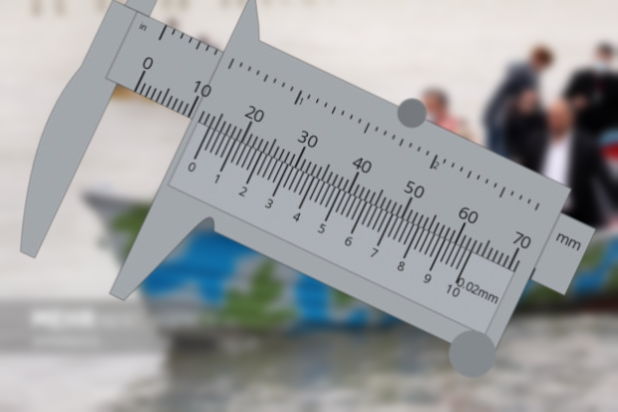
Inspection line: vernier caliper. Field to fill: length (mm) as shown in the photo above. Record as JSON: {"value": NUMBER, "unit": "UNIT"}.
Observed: {"value": 14.0, "unit": "mm"}
